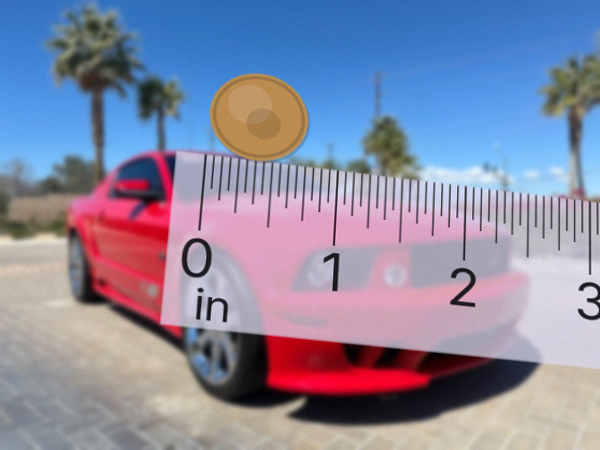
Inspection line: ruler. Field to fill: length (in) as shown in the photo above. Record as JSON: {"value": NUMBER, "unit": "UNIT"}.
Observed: {"value": 0.75, "unit": "in"}
